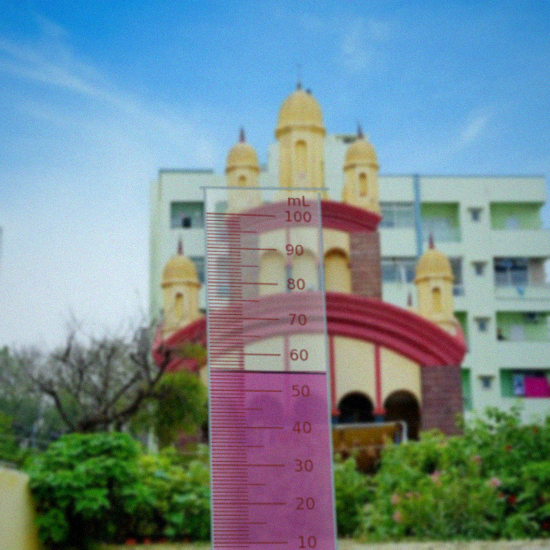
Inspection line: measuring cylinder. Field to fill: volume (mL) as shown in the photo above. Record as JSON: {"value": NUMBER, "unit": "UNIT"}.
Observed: {"value": 55, "unit": "mL"}
